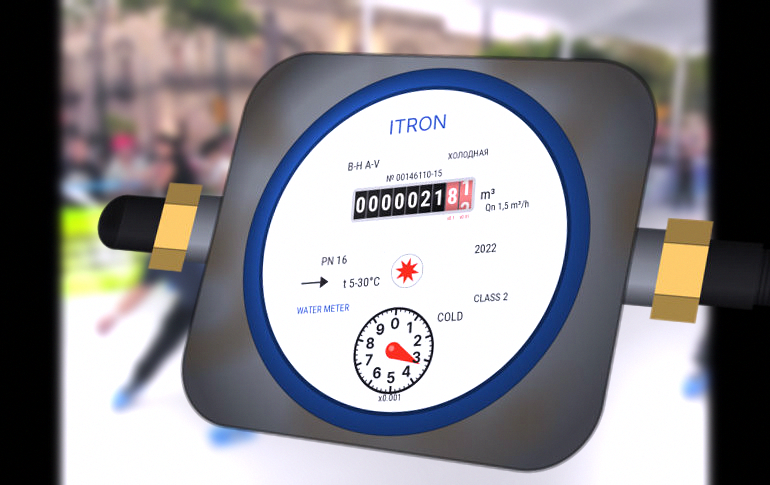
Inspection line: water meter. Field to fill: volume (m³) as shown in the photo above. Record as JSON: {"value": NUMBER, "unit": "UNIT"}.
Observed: {"value": 21.813, "unit": "m³"}
